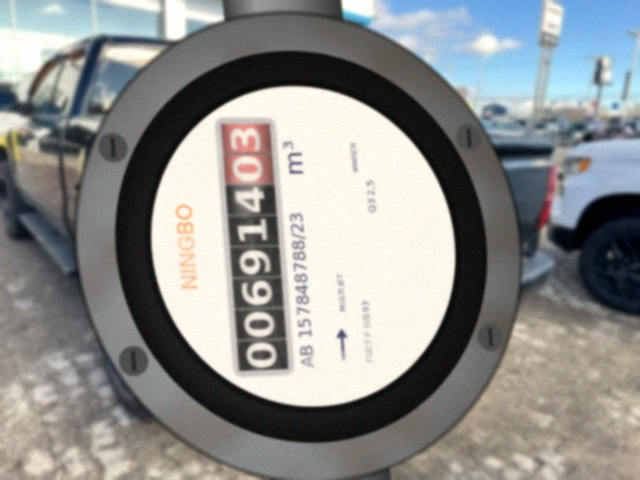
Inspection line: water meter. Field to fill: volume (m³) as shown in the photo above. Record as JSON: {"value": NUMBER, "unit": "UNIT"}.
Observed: {"value": 6914.03, "unit": "m³"}
